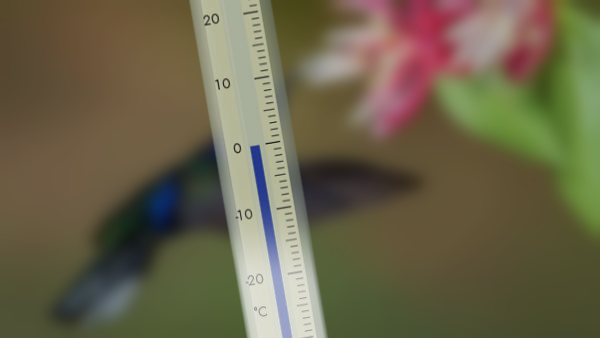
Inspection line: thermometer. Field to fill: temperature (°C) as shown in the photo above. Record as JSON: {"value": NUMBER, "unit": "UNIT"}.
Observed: {"value": 0, "unit": "°C"}
